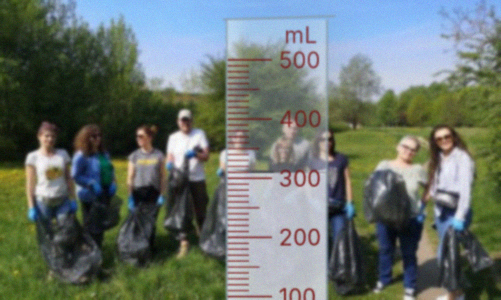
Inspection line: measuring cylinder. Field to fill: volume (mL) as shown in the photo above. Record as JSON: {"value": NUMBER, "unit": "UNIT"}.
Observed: {"value": 310, "unit": "mL"}
